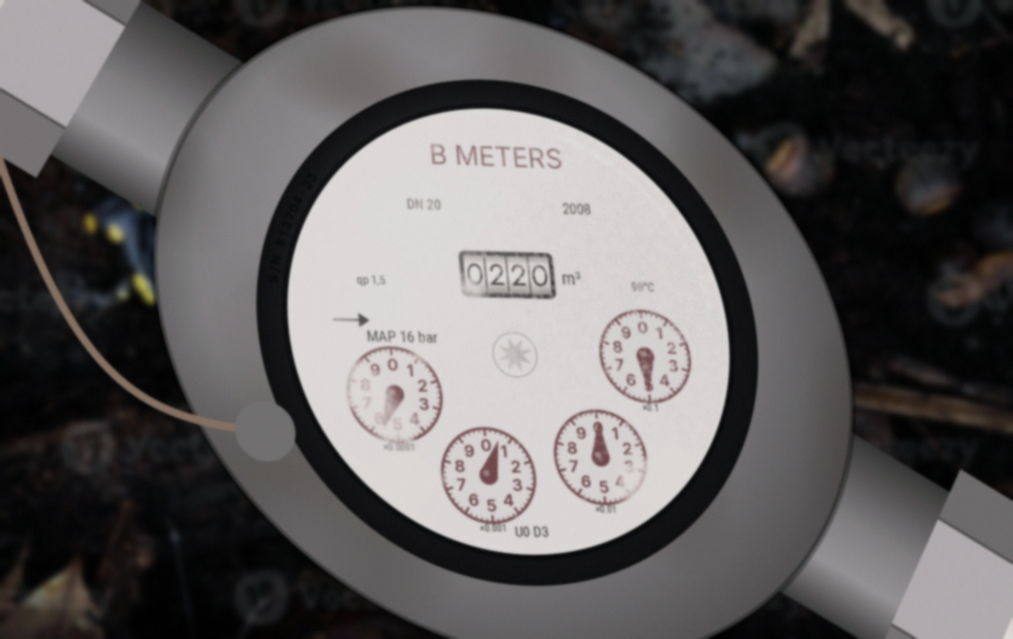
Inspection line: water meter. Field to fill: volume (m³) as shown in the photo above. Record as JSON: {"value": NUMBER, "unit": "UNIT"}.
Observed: {"value": 220.5005, "unit": "m³"}
